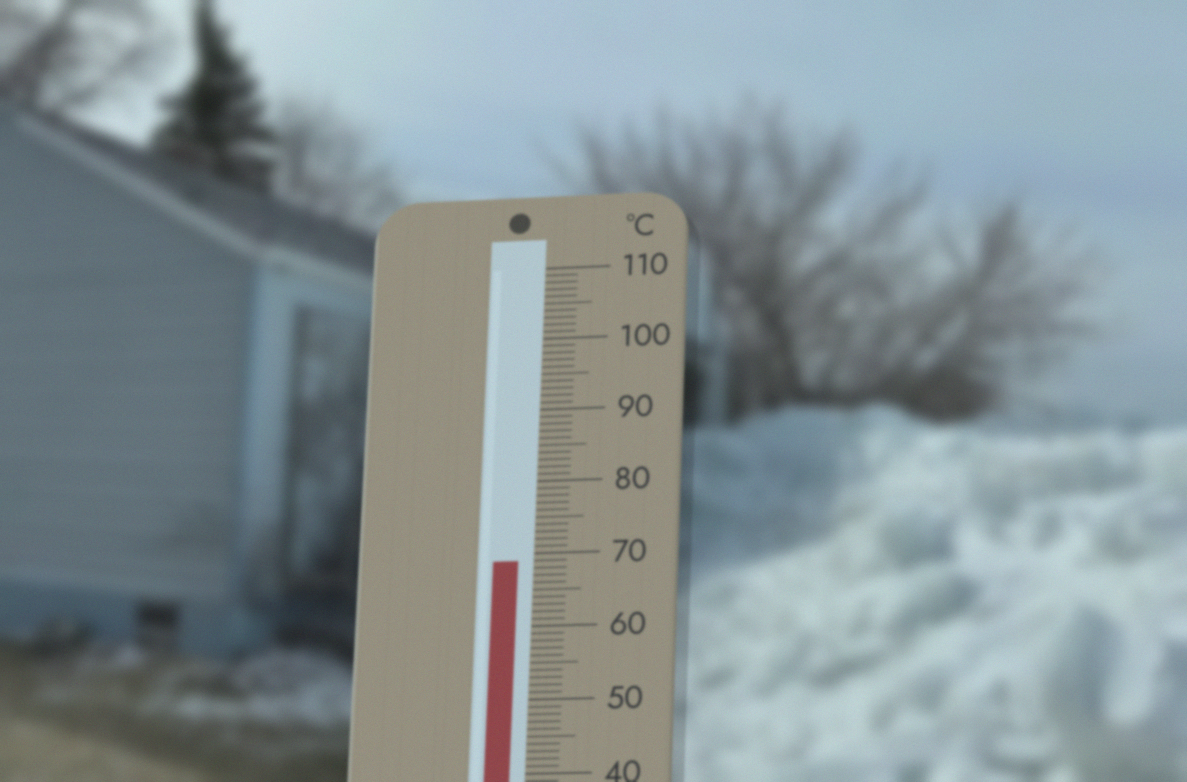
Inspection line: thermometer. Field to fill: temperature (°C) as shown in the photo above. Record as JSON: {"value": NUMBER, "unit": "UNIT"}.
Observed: {"value": 69, "unit": "°C"}
